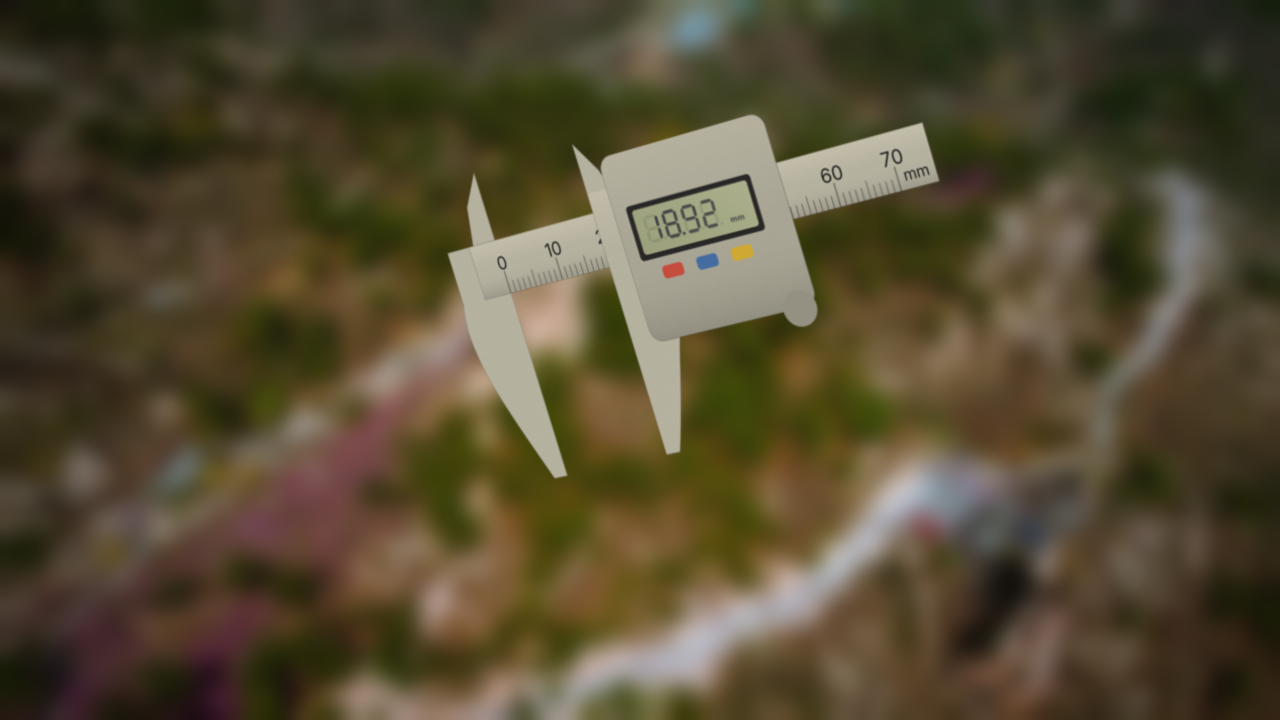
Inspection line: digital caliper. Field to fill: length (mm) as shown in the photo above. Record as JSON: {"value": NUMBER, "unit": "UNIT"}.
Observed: {"value": 18.92, "unit": "mm"}
